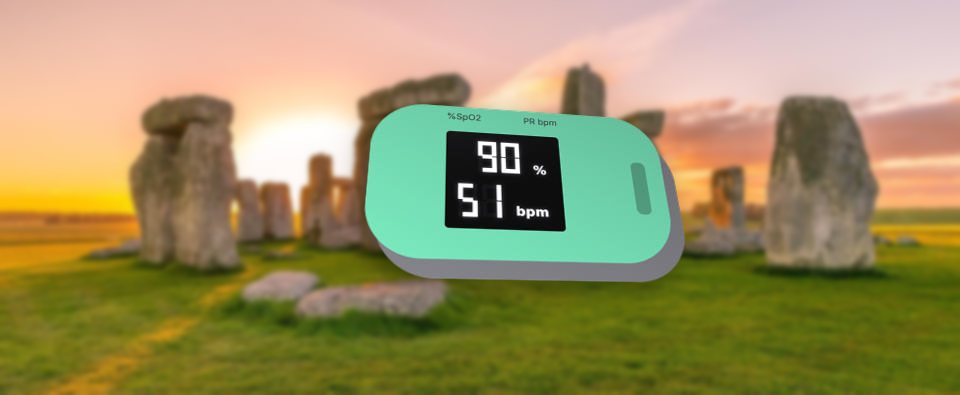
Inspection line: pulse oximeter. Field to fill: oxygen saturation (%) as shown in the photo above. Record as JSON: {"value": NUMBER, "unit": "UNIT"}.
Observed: {"value": 90, "unit": "%"}
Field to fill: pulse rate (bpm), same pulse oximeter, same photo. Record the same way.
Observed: {"value": 51, "unit": "bpm"}
